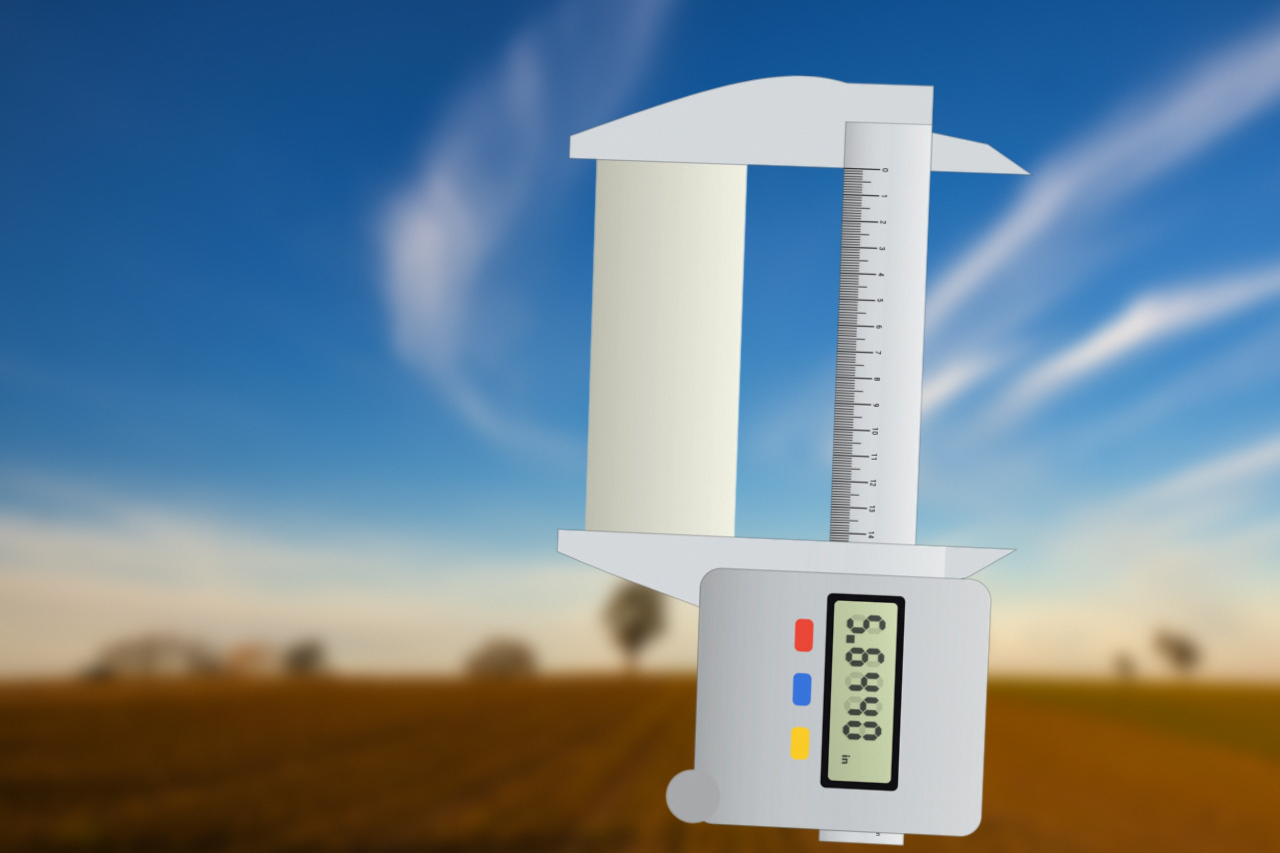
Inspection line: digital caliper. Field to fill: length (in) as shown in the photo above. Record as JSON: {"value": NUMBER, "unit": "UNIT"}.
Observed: {"value": 5.6440, "unit": "in"}
